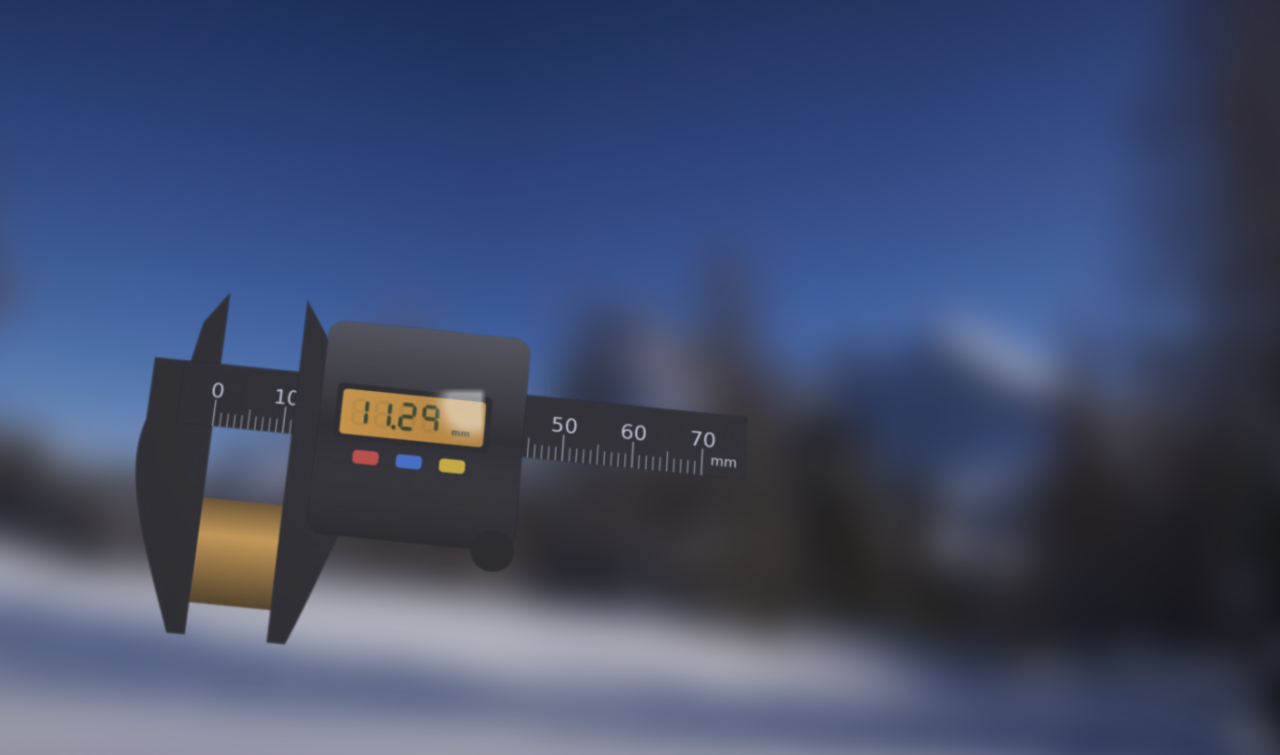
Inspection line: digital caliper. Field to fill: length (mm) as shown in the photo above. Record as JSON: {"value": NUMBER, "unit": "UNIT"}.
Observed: {"value": 11.29, "unit": "mm"}
